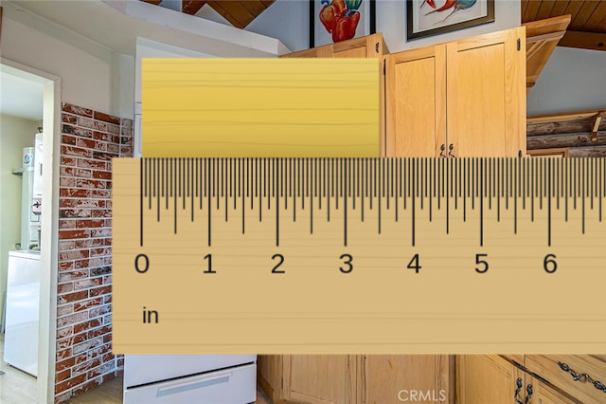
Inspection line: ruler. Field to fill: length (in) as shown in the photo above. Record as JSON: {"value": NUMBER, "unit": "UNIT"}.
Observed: {"value": 3.5, "unit": "in"}
